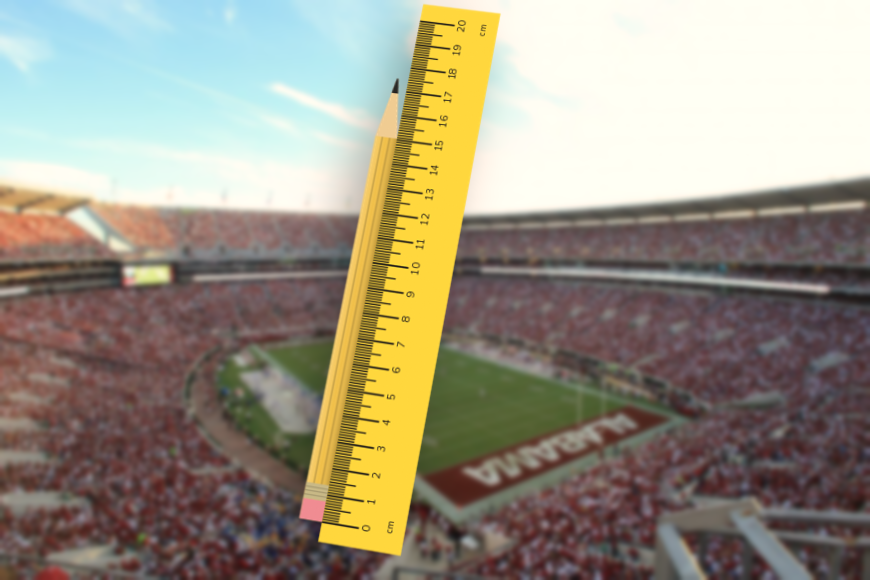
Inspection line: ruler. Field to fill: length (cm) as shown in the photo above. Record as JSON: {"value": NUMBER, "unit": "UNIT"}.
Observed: {"value": 17.5, "unit": "cm"}
